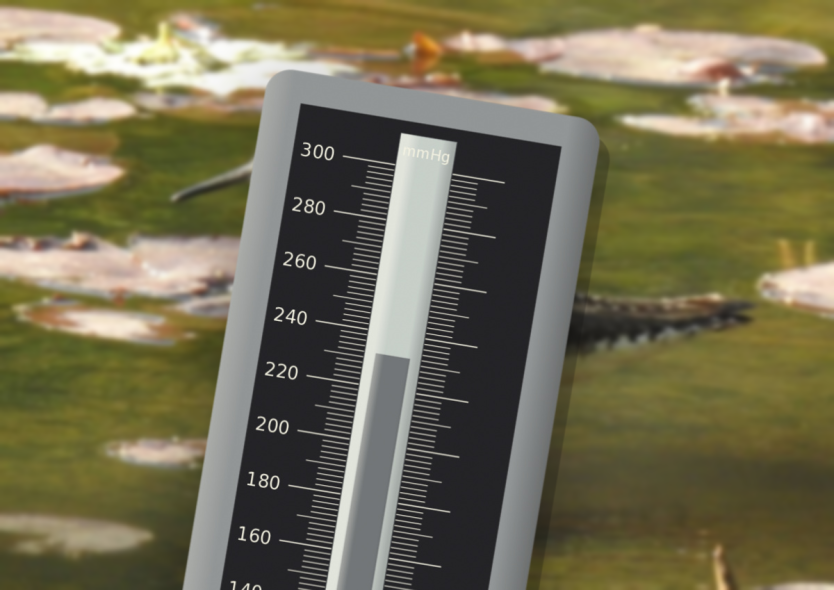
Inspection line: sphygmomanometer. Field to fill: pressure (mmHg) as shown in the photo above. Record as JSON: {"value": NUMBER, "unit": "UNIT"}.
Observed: {"value": 232, "unit": "mmHg"}
